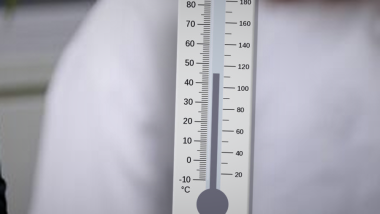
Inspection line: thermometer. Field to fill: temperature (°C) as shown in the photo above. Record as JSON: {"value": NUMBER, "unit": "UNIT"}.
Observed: {"value": 45, "unit": "°C"}
